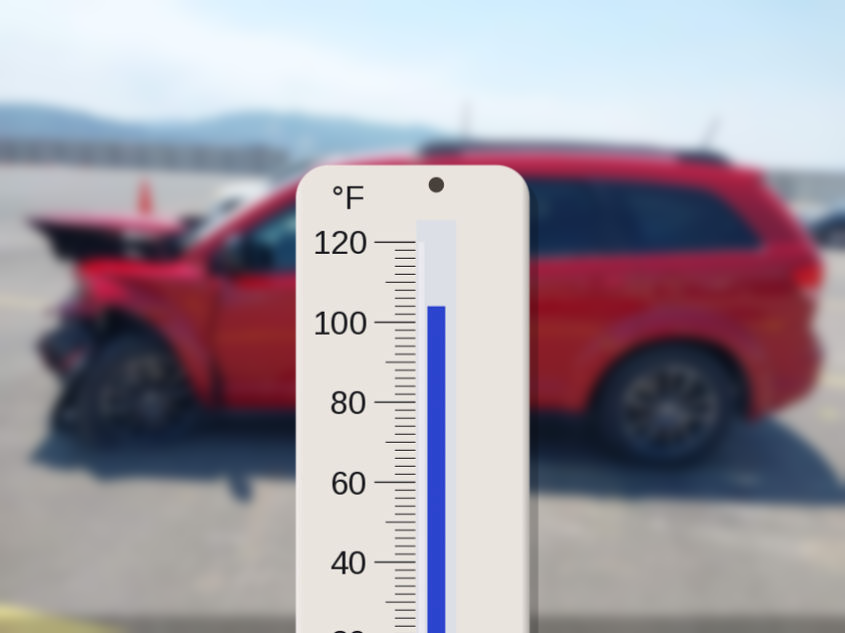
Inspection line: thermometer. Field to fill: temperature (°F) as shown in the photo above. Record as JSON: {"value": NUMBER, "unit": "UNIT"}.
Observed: {"value": 104, "unit": "°F"}
